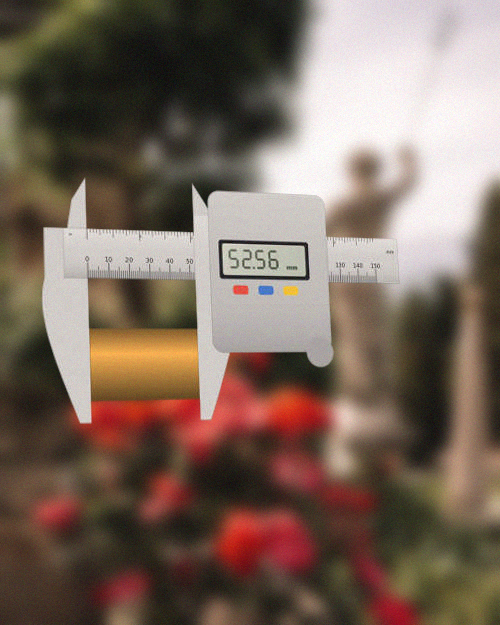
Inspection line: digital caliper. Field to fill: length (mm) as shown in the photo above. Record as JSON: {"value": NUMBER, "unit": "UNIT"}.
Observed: {"value": 52.56, "unit": "mm"}
